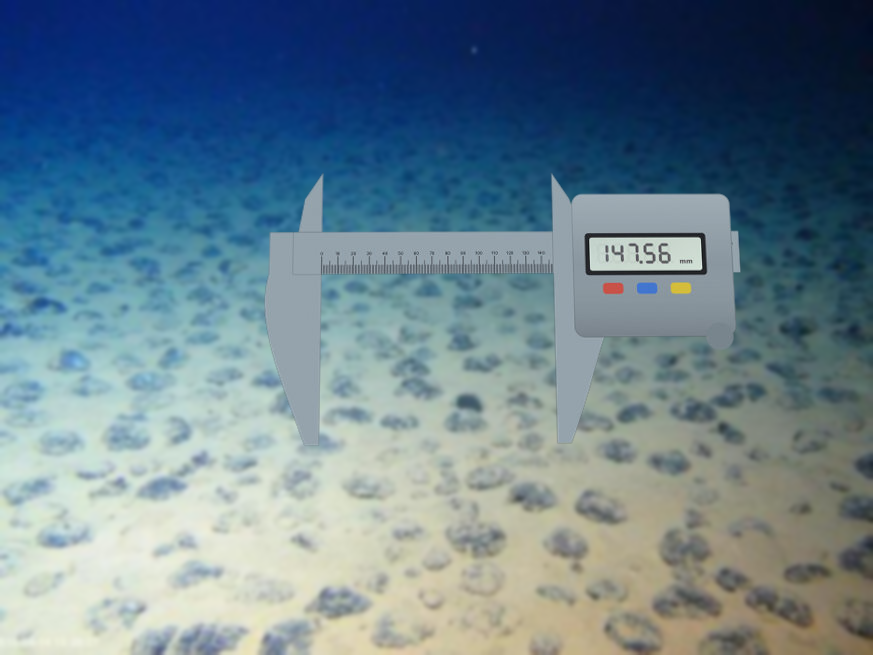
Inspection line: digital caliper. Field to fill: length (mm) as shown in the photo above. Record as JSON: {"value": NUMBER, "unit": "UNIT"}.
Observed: {"value": 147.56, "unit": "mm"}
